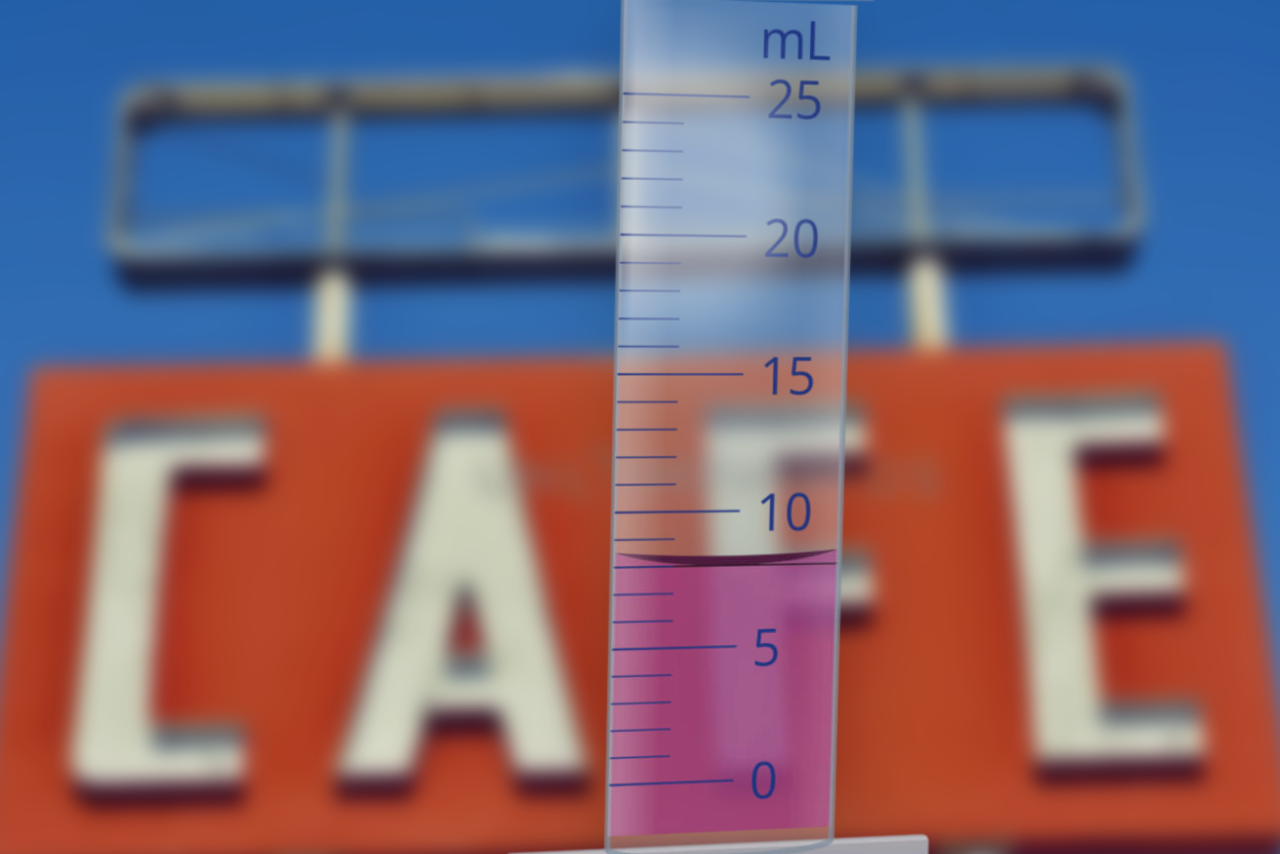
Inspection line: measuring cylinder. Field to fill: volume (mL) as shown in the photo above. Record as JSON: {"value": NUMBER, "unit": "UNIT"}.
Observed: {"value": 8, "unit": "mL"}
